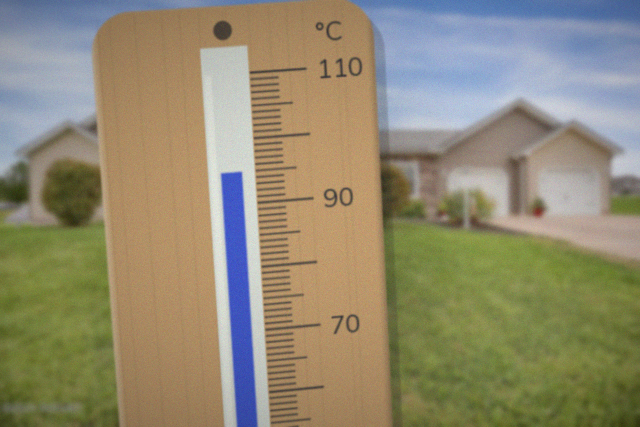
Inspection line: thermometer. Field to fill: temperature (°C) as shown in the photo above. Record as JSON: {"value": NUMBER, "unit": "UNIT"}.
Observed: {"value": 95, "unit": "°C"}
